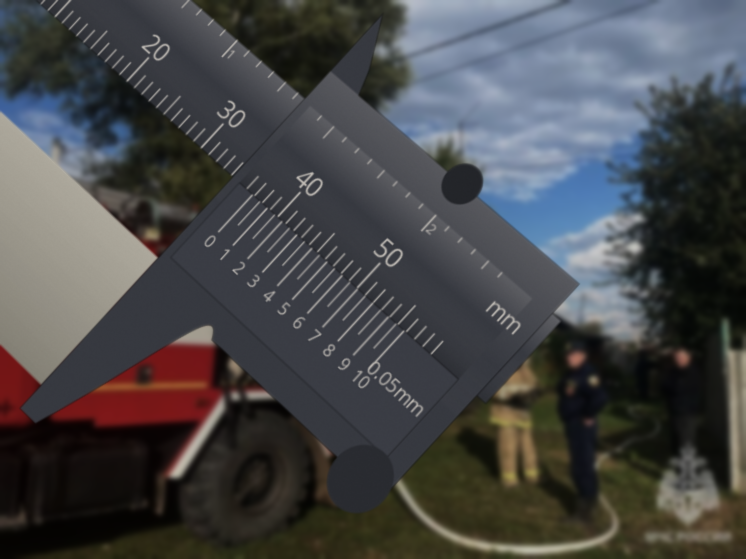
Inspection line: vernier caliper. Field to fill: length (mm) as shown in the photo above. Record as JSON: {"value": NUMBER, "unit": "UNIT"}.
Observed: {"value": 36.8, "unit": "mm"}
